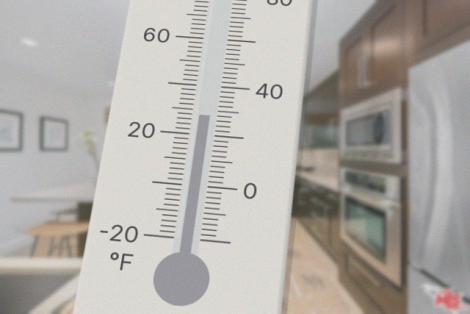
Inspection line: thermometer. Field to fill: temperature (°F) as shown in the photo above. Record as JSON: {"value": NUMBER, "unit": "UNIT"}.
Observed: {"value": 28, "unit": "°F"}
